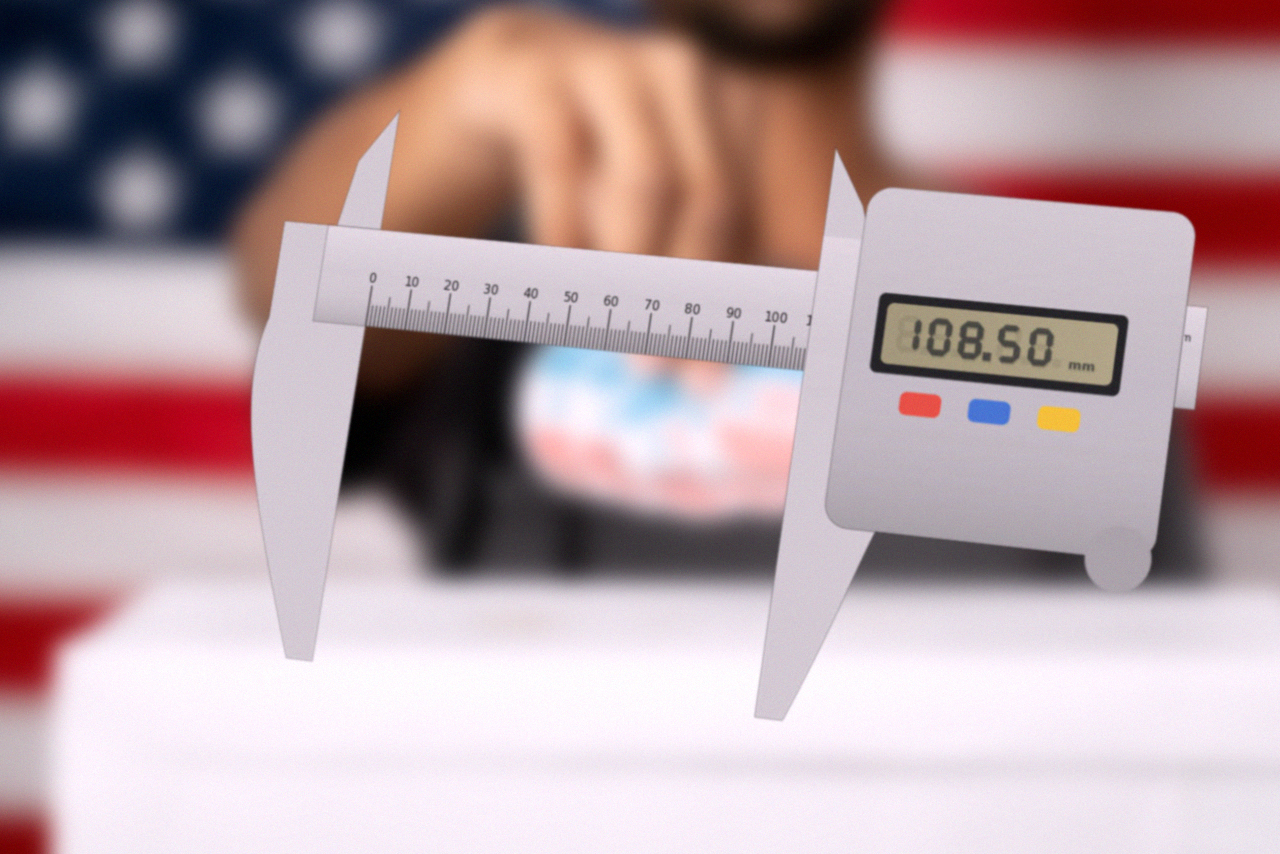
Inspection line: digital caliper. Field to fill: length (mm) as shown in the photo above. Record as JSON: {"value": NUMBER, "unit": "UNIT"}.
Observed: {"value": 108.50, "unit": "mm"}
